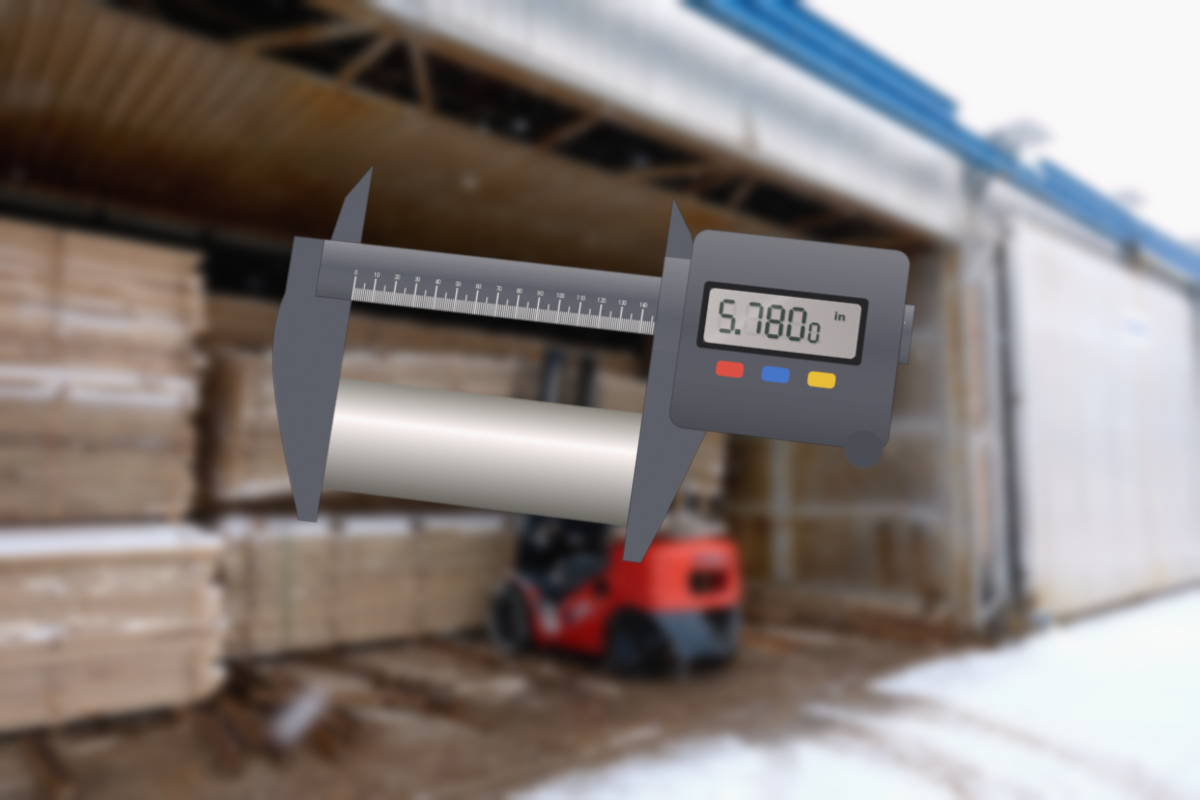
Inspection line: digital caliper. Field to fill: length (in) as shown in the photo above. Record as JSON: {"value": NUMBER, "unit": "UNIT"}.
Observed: {"value": 5.7800, "unit": "in"}
